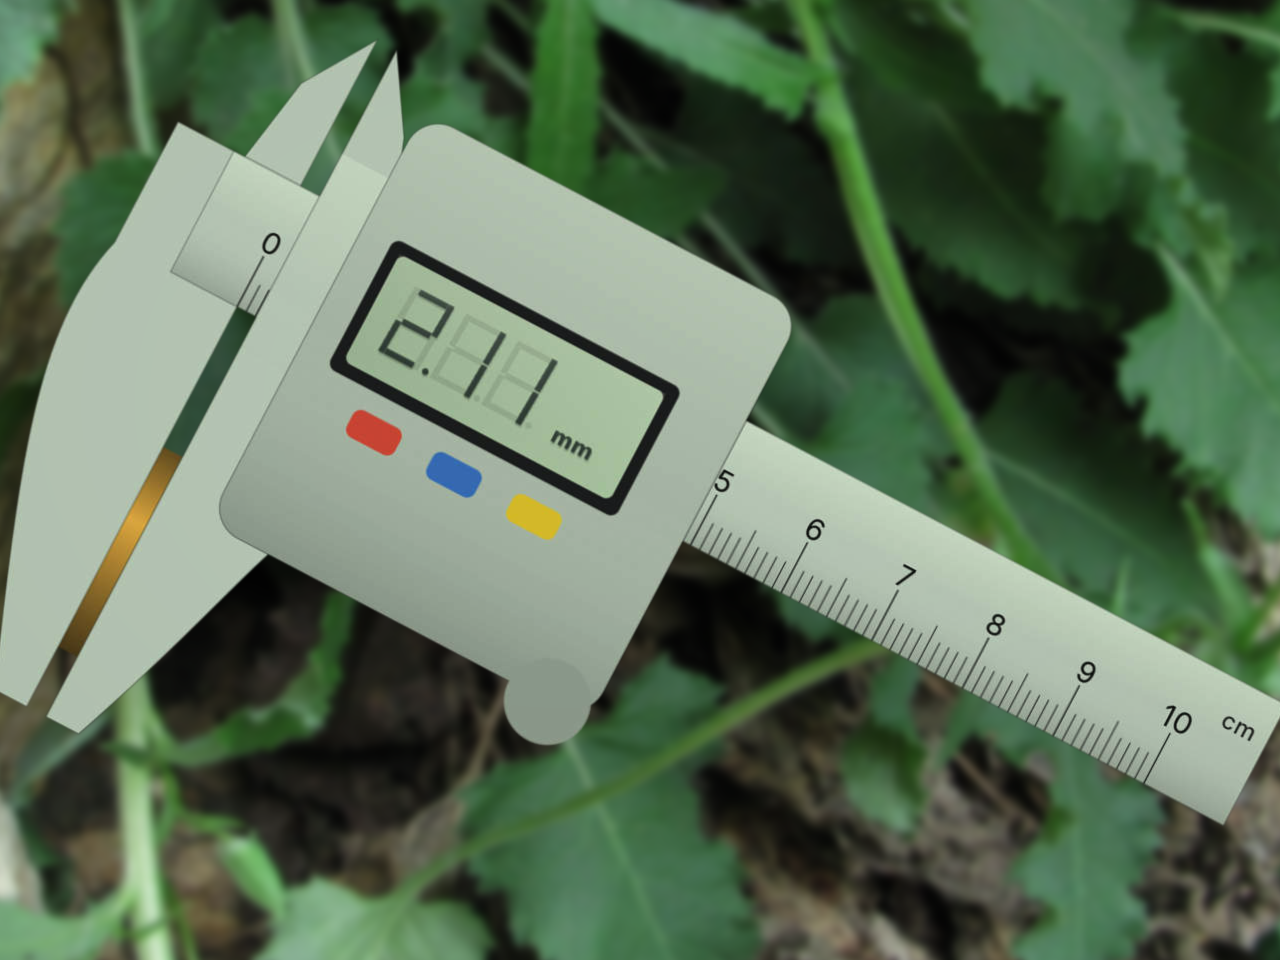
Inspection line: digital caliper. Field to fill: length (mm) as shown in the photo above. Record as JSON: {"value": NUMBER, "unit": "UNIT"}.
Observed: {"value": 2.11, "unit": "mm"}
